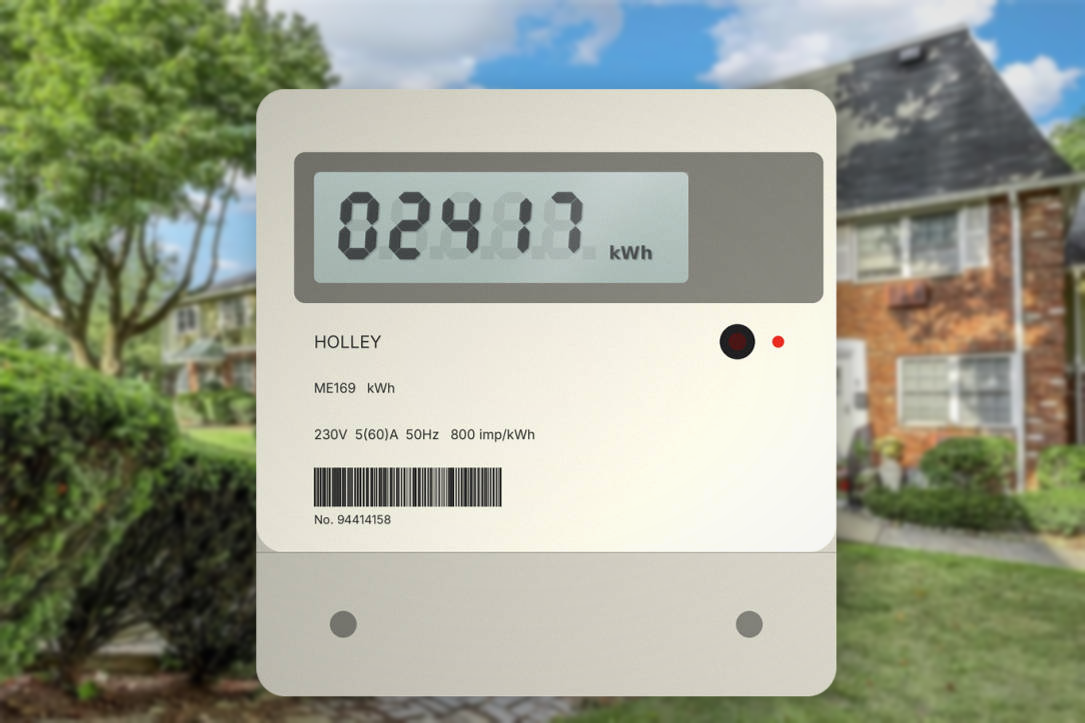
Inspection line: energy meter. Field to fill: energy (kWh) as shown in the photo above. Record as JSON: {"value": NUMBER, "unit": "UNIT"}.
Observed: {"value": 2417, "unit": "kWh"}
